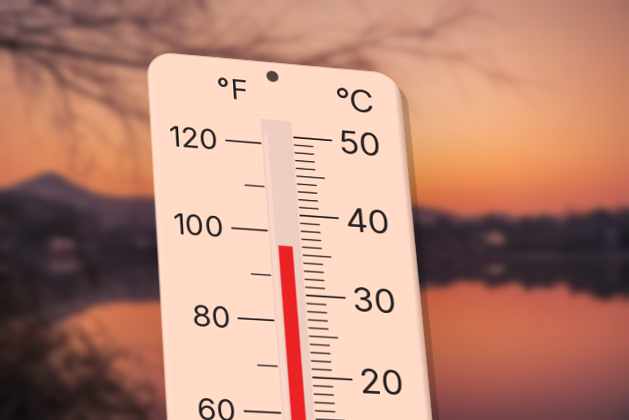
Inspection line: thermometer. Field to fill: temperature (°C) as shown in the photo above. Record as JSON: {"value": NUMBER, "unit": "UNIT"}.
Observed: {"value": 36, "unit": "°C"}
